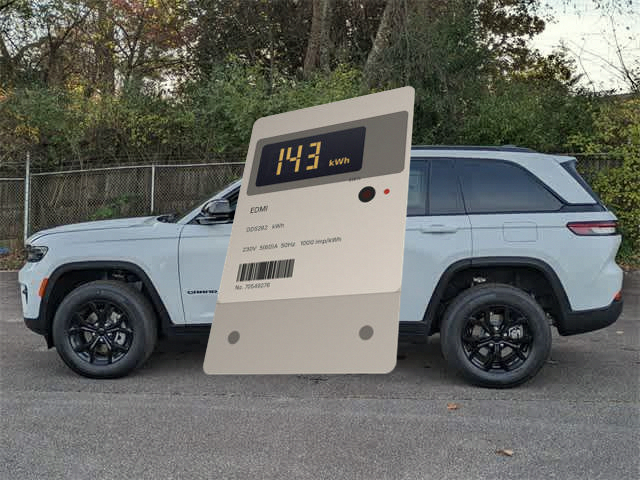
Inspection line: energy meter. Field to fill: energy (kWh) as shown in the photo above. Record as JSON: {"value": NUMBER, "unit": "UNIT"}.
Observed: {"value": 143, "unit": "kWh"}
